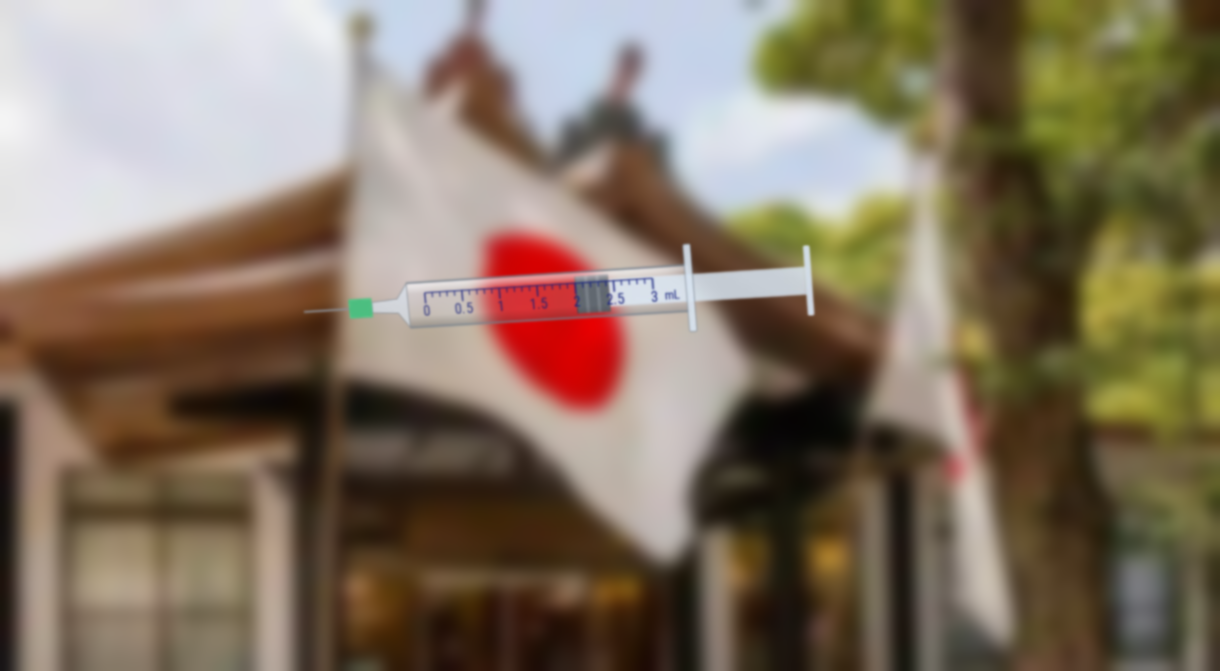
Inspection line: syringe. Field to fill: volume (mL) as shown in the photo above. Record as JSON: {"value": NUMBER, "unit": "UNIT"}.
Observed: {"value": 2, "unit": "mL"}
